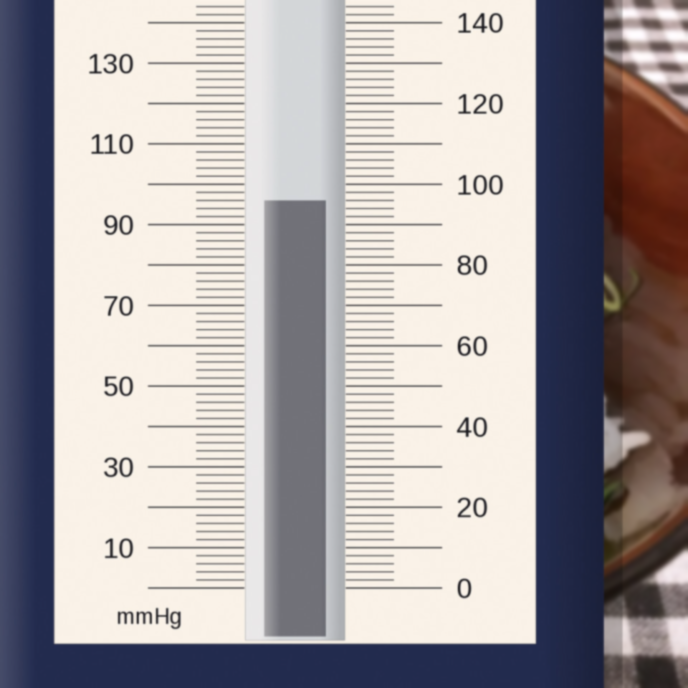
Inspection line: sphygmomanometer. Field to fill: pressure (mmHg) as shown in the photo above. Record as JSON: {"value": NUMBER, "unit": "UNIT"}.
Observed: {"value": 96, "unit": "mmHg"}
